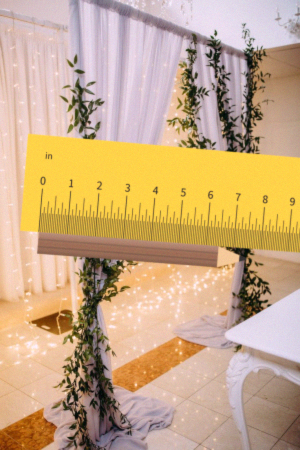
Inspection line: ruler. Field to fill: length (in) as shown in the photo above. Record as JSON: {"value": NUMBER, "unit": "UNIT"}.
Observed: {"value": 7.5, "unit": "in"}
